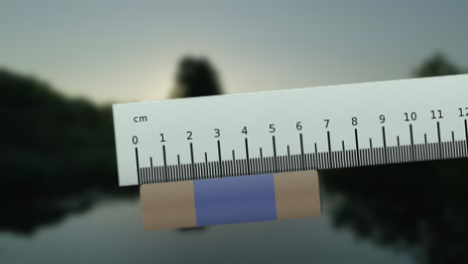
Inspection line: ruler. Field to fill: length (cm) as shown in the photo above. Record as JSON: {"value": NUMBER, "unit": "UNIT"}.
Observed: {"value": 6.5, "unit": "cm"}
